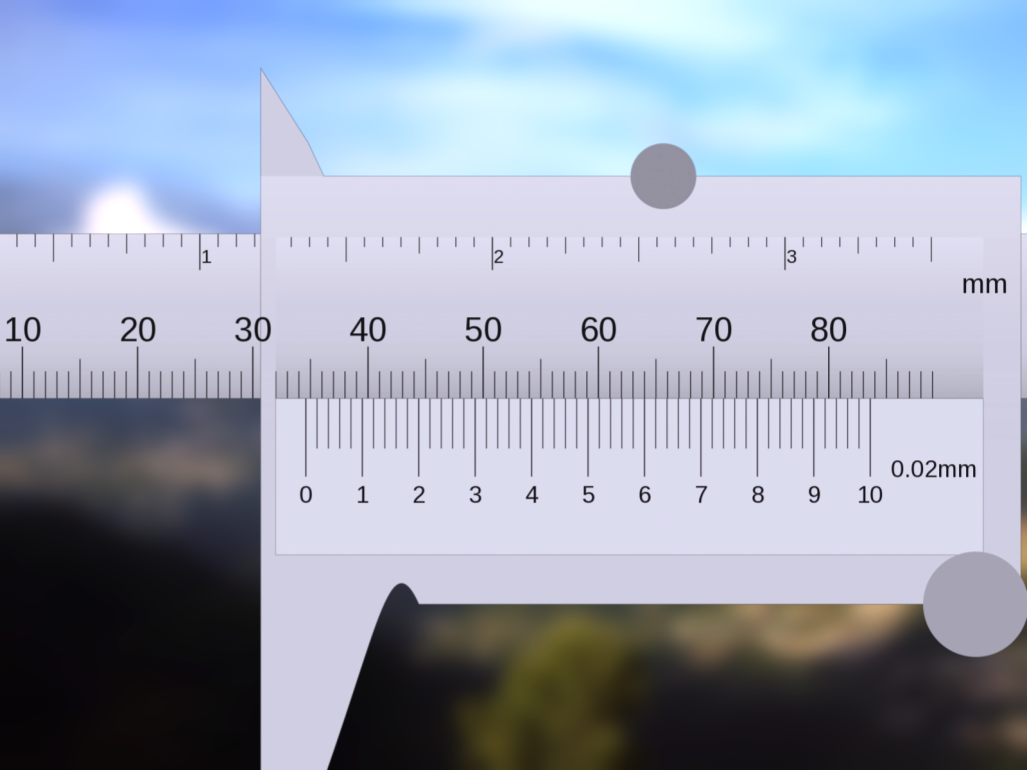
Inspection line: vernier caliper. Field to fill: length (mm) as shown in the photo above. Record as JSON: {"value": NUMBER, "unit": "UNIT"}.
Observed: {"value": 34.6, "unit": "mm"}
